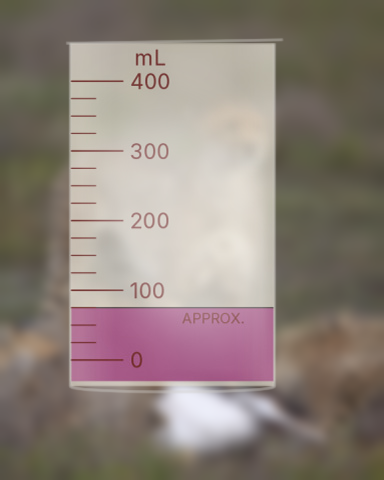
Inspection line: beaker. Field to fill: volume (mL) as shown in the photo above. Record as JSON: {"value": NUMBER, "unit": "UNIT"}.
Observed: {"value": 75, "unit": "mL"}
